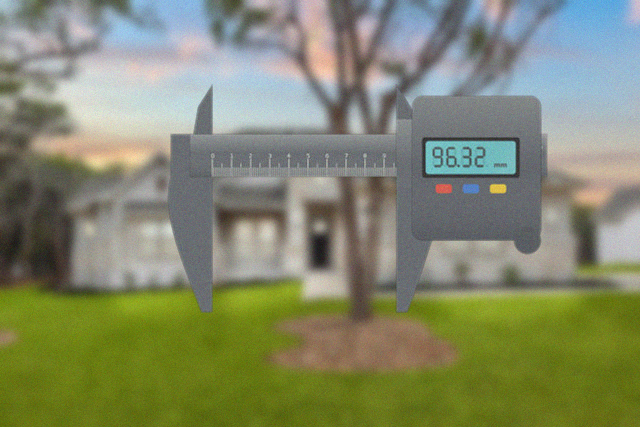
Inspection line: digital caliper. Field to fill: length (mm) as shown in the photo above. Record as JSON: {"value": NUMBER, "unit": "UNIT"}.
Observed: {"value": 96.32, "unit": "mm"}
